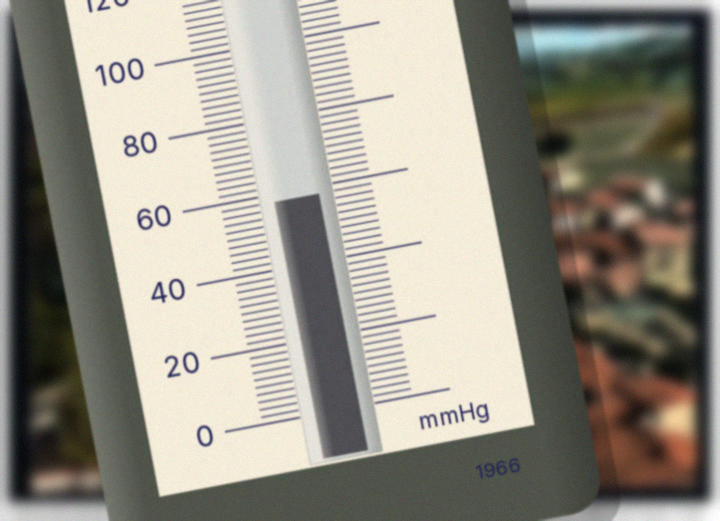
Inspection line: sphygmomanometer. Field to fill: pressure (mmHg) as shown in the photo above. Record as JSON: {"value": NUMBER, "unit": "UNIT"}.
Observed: {"value": 58, "unit": "mmHg"}
